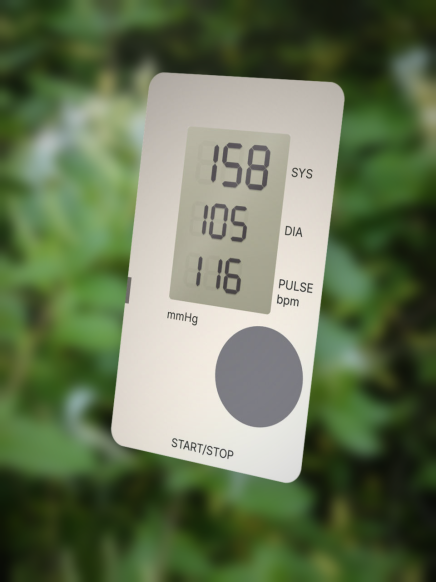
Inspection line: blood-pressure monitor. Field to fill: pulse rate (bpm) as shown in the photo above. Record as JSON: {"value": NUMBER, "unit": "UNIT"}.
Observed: {"value": 116, "unit": "bpm"}
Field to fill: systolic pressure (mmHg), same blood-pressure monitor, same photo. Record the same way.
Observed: {"value": 158, "unit": "mmHg"}
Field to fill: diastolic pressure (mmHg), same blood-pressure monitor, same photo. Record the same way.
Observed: {"value": 105, "unit": "mmHg"}
